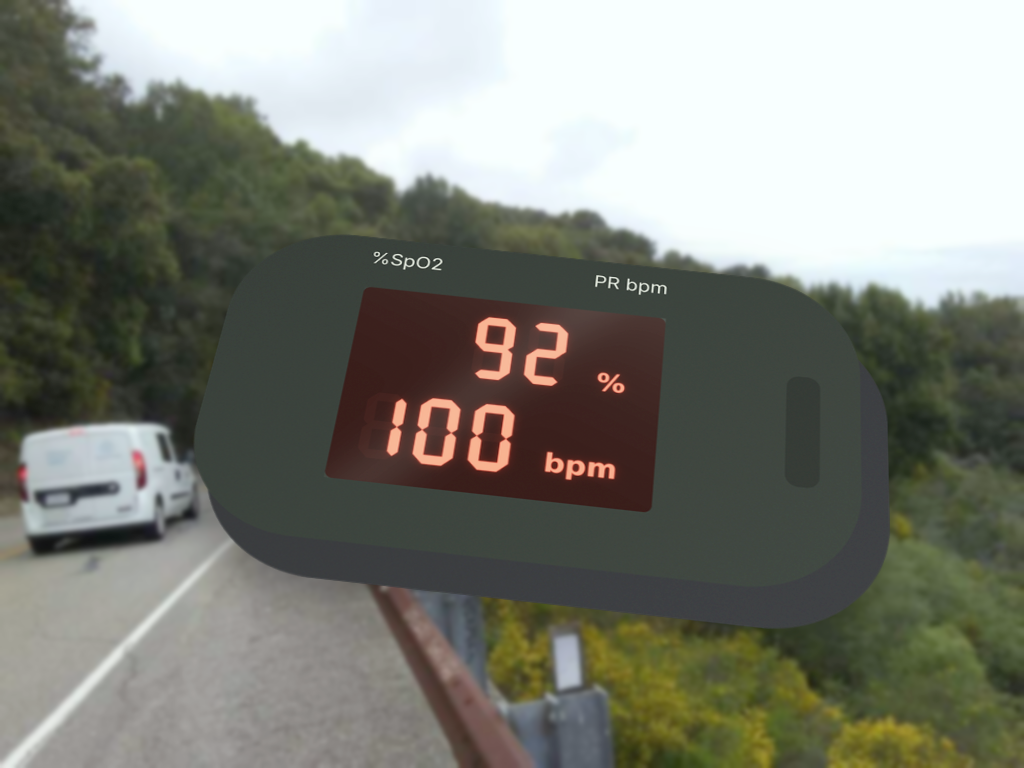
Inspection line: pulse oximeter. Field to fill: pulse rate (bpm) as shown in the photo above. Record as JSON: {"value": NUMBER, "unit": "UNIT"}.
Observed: {"value": 100, "unit": "bpm"}
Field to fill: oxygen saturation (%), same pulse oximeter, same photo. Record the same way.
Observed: {"value": 92, "unit": "%"}
